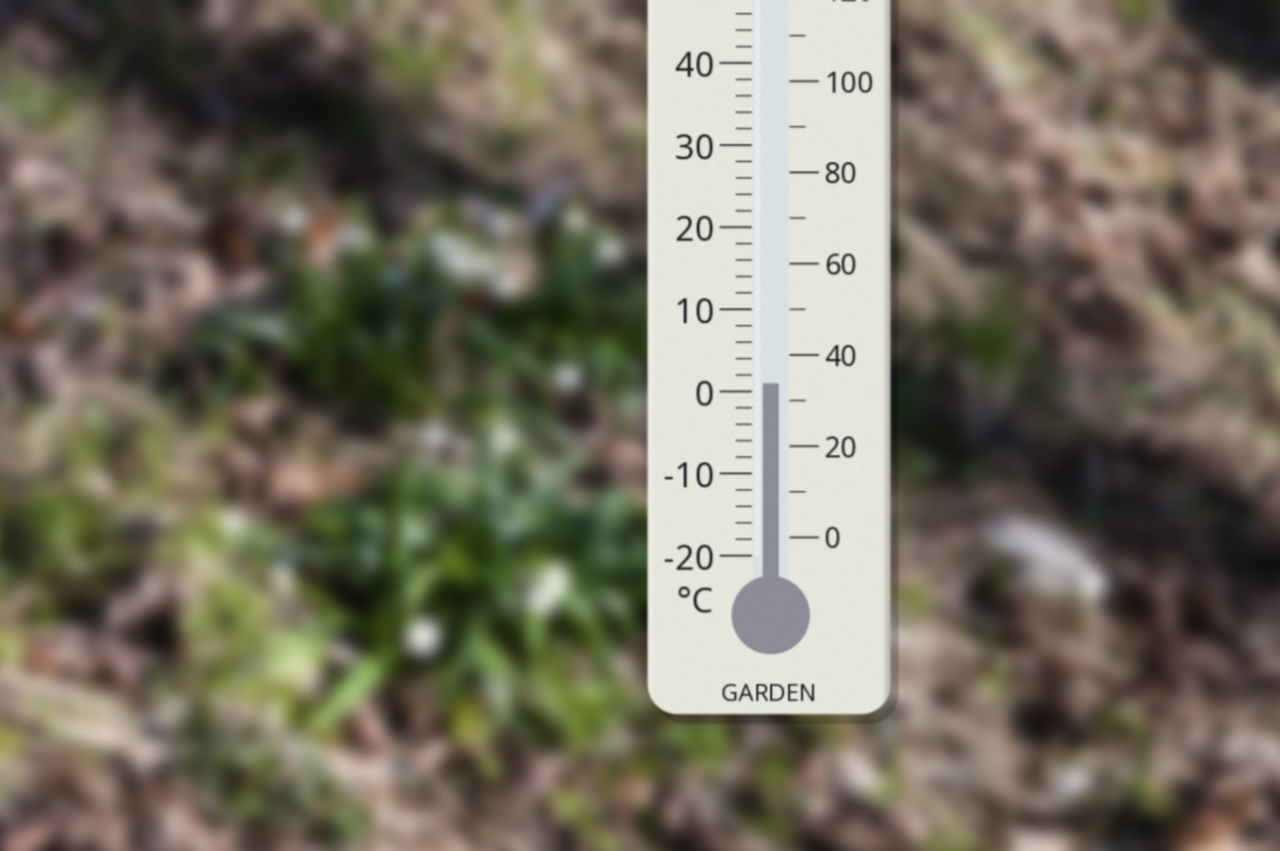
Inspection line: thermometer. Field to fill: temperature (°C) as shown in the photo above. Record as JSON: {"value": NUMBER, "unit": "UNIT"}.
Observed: {"value": 1, "unit": "°C"}
